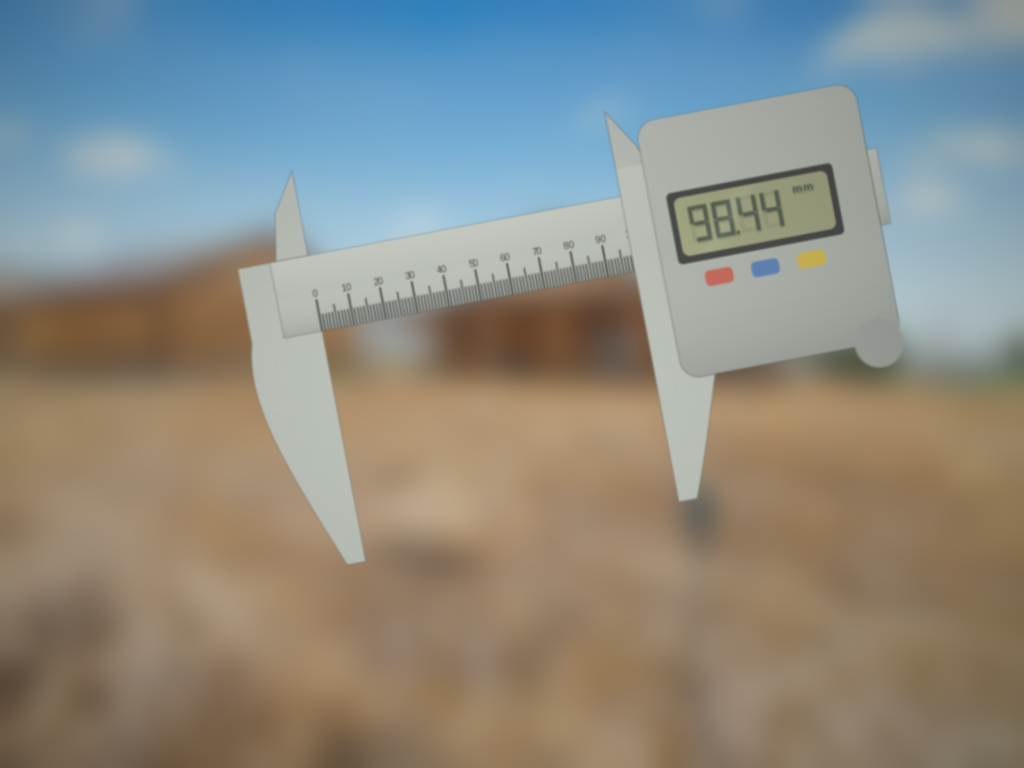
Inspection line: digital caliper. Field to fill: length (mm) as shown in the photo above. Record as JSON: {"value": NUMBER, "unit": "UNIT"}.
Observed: {"value": 98.44, "unit": "mm"}
